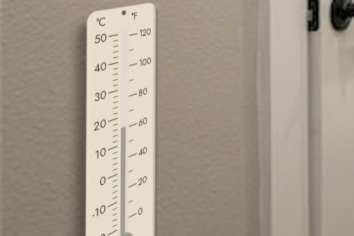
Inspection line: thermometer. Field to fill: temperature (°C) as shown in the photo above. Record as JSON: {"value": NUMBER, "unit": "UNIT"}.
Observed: {"value": 16, "unit": "°C"}
